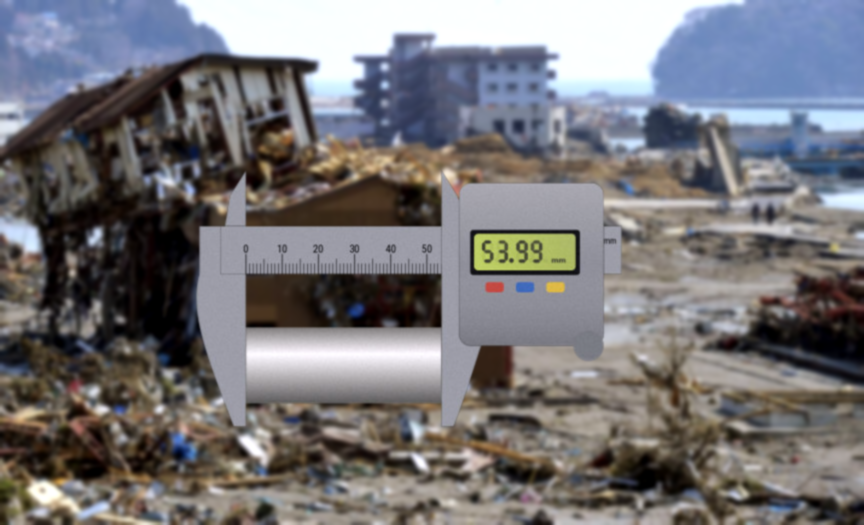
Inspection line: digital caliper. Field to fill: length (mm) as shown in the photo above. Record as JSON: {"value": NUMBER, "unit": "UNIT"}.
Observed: {"value": 53.99, "unit": "mm"}
